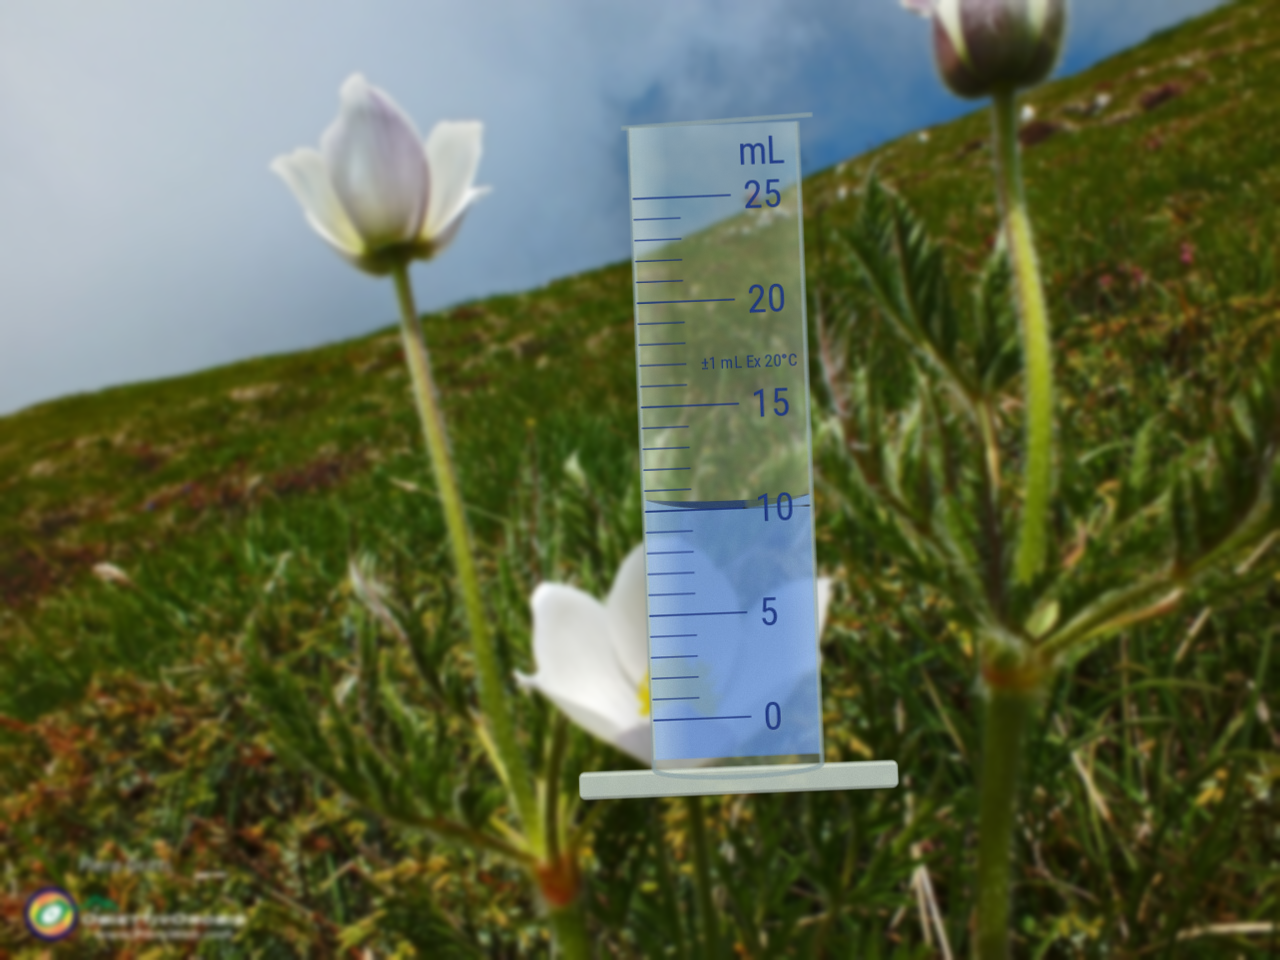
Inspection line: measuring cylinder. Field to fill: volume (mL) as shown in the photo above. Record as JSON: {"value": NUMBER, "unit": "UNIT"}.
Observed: {"value": 10, "unit": "mL"}
